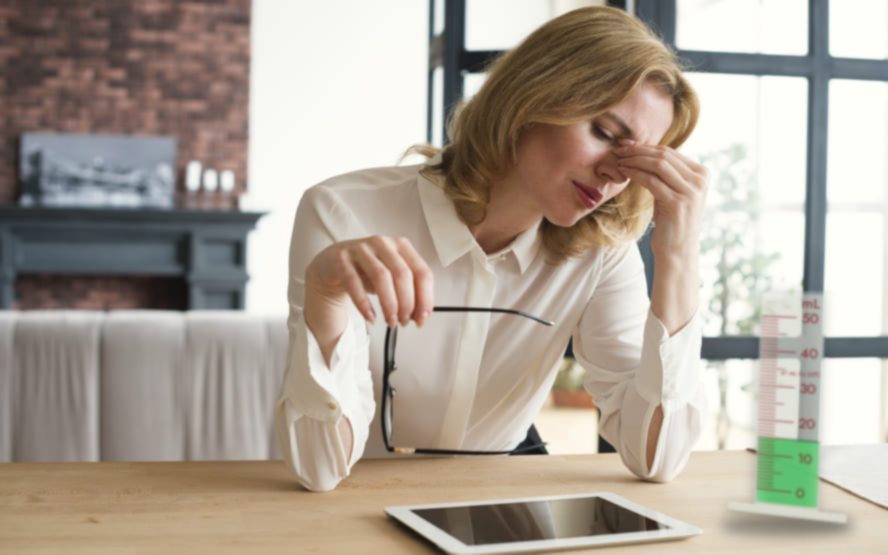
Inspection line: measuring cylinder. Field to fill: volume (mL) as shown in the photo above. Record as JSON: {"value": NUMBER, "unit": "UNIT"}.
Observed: {"value": 15, "unit": "mL"}
